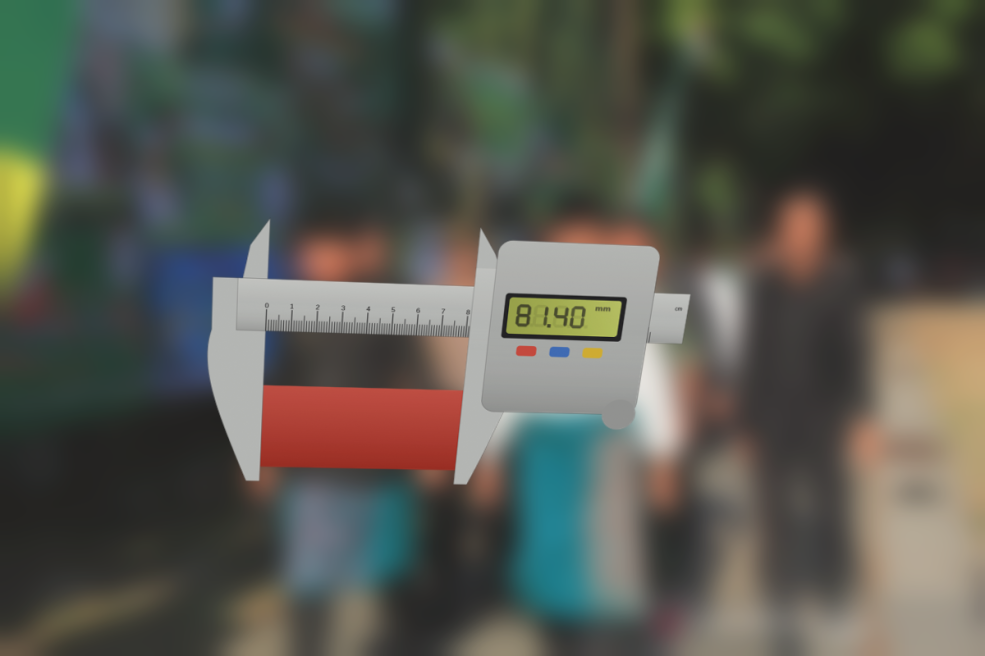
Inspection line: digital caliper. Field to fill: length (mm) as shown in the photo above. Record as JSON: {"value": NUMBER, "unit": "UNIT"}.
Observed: {"value": 81.40, "unit": "mm"}
